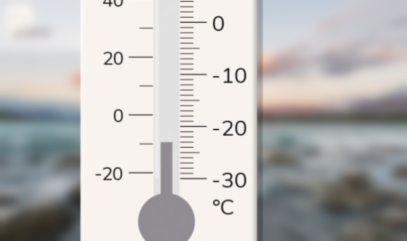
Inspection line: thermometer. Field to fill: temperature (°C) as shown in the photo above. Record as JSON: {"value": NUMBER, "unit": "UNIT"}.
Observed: {"value": -23, "unit": "°C"}
